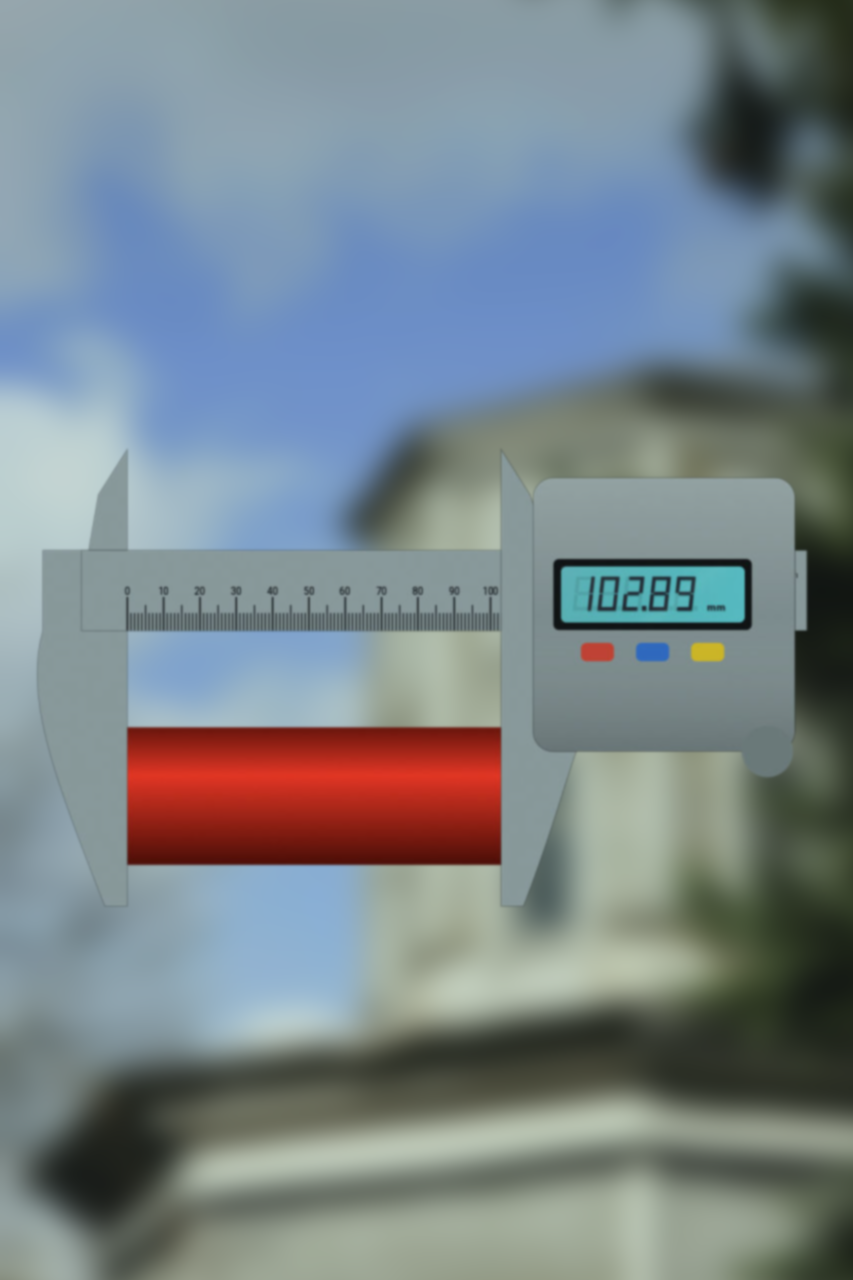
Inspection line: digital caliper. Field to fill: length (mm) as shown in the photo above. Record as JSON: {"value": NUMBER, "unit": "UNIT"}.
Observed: {"value": 102.89, "unit": "mm"}
